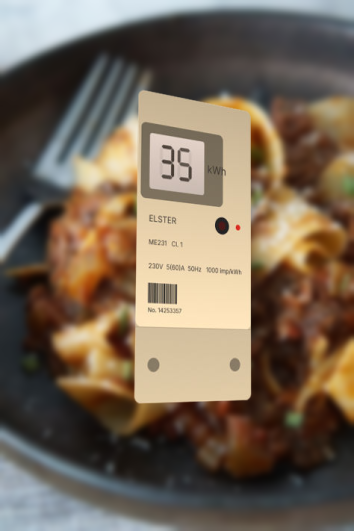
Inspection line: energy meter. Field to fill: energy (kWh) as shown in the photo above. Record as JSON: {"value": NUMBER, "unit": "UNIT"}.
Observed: {"value": 35, "unit": "kWh"}
